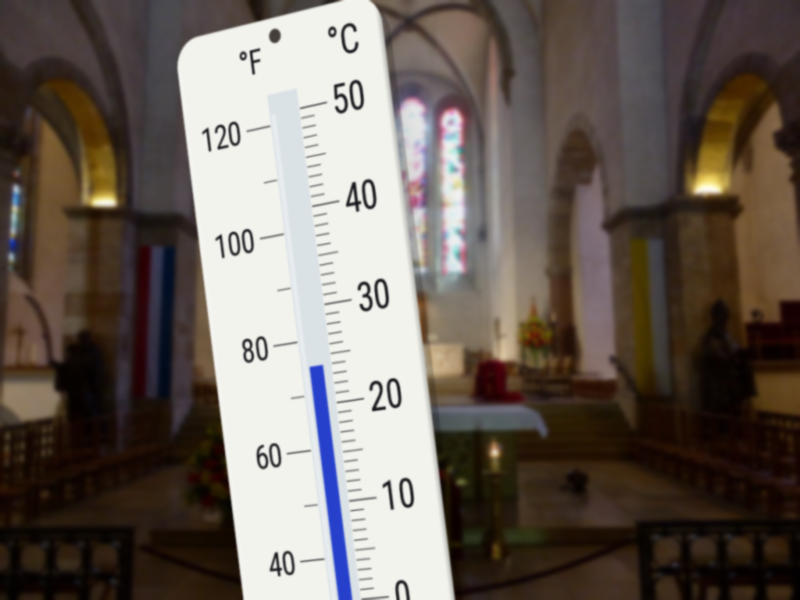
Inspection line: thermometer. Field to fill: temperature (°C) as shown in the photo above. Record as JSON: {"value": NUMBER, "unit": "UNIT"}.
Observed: {"value": 24, "unit": "°C"}
